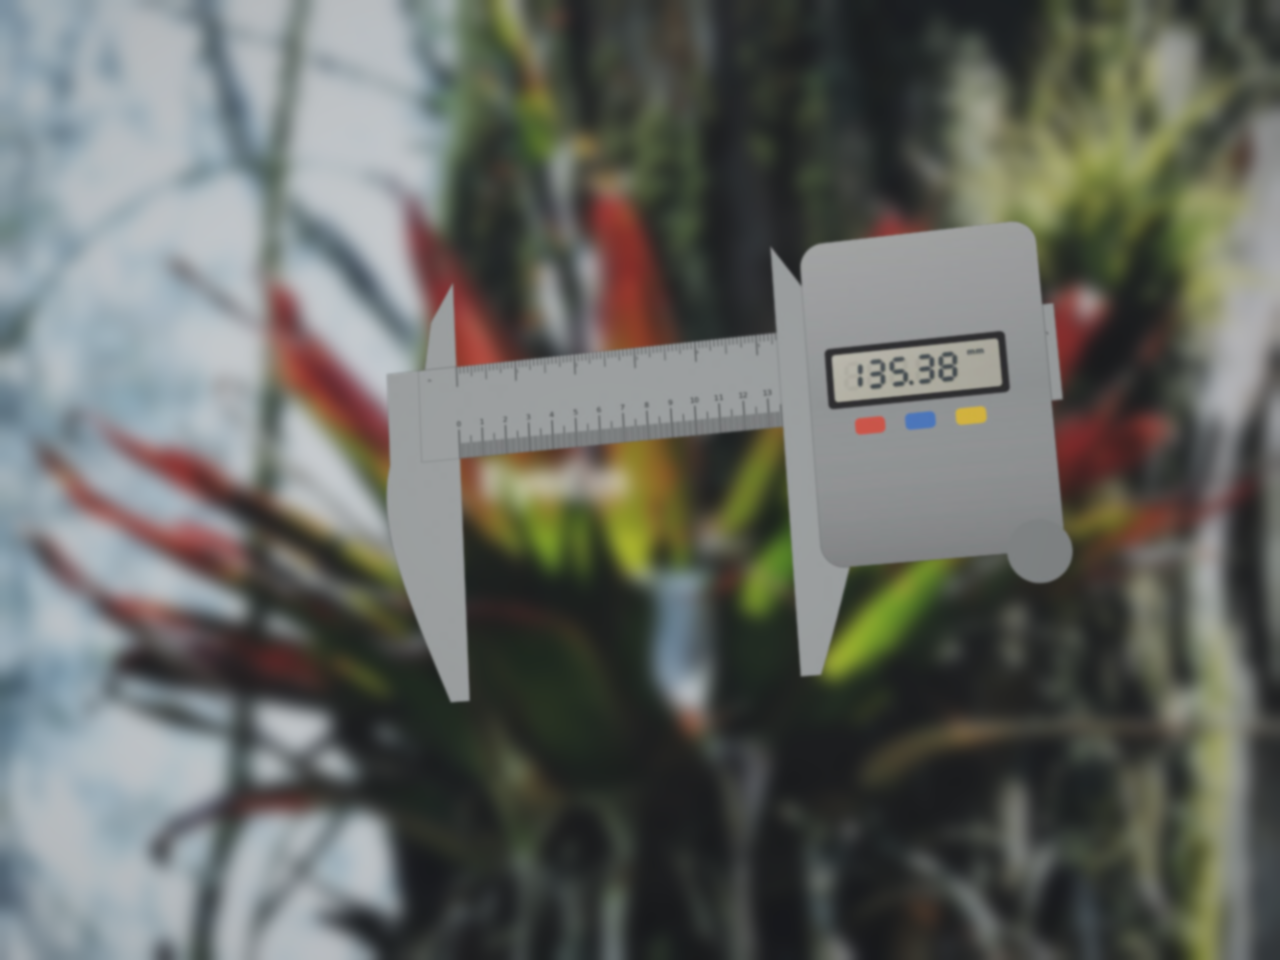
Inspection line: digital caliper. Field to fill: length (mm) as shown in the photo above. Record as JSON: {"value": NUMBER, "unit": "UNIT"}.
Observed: {"value": 135.38, "unit": "mm"}
